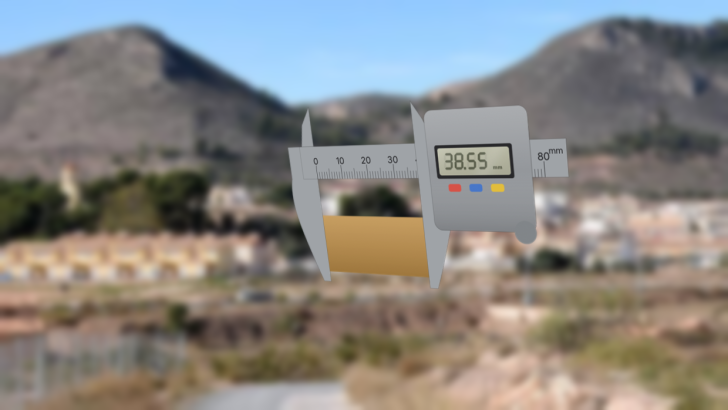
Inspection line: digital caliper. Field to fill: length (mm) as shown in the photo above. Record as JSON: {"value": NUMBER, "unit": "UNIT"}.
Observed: {"value": 38.55, "unit": "mm"}
